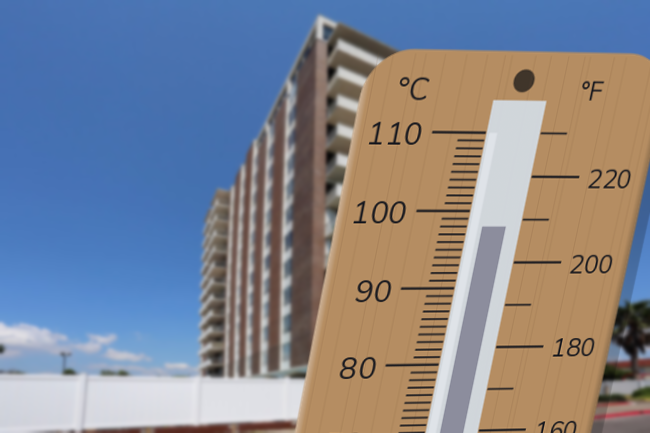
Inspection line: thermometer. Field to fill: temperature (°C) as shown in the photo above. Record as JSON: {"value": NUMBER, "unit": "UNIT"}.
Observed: {"value": 98, "unit": "°C"}
